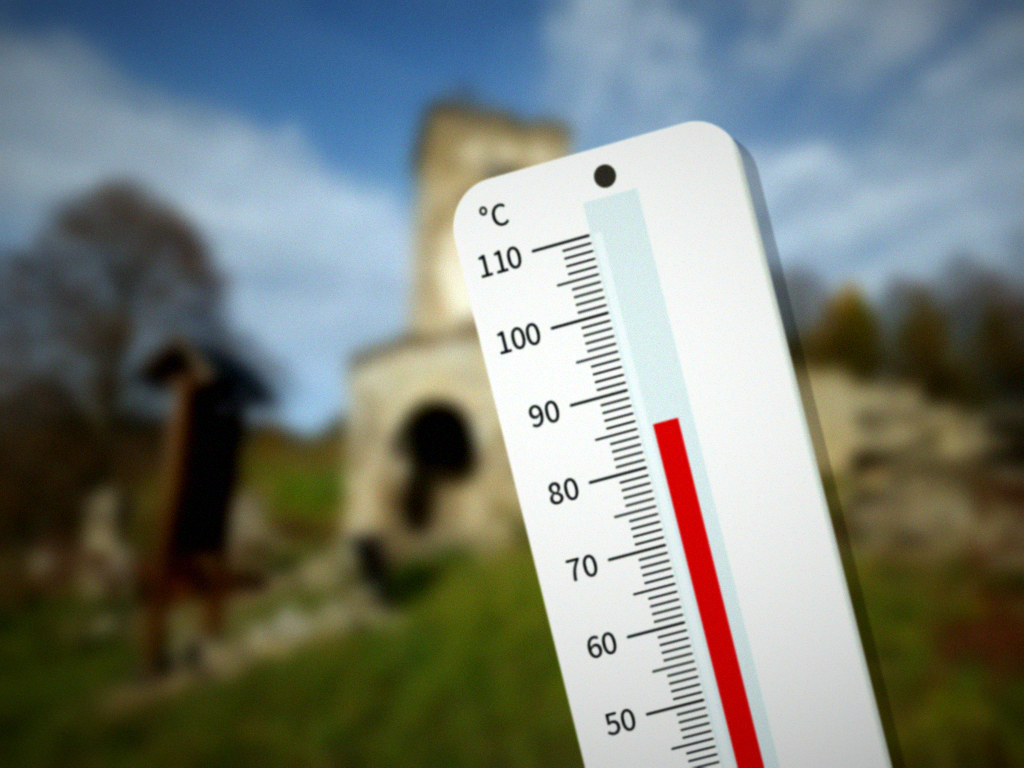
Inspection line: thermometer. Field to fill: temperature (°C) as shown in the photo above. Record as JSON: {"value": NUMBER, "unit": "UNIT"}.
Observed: {"value": 85, "unit": "°C"}
